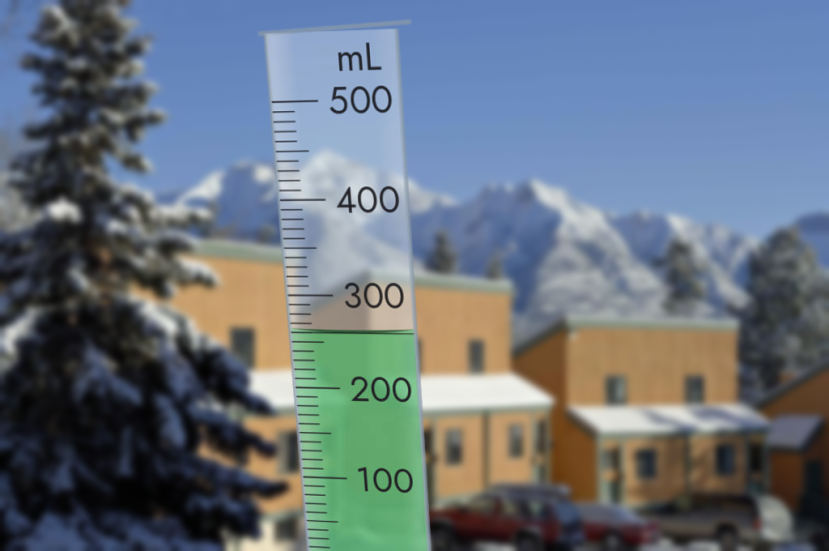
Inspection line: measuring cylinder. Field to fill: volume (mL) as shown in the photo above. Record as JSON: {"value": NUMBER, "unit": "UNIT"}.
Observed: {"value": 260, "unit": "mL"}
